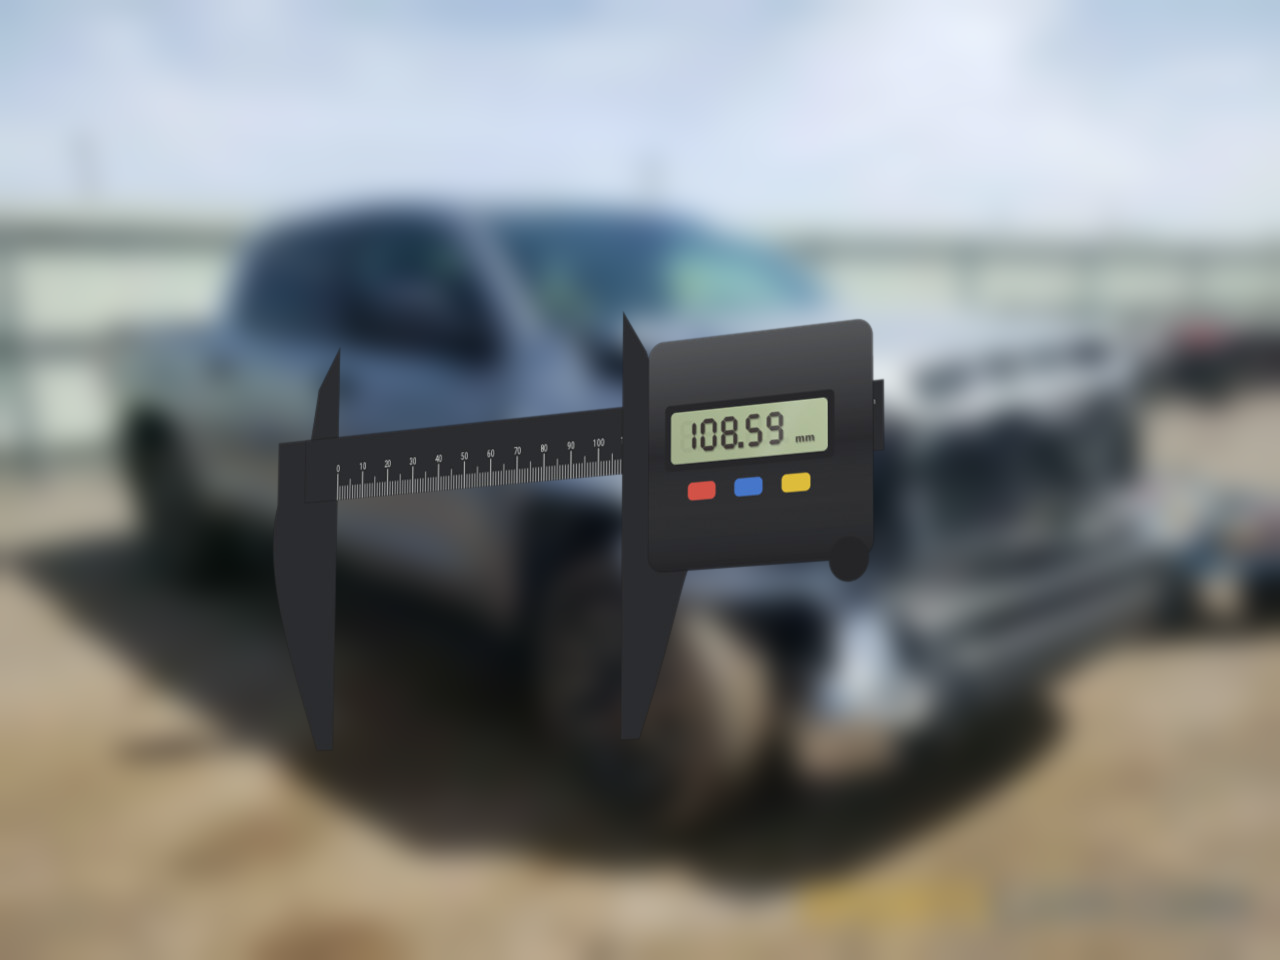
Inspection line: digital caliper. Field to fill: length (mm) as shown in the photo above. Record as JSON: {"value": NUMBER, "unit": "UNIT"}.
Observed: {"value": 108.59, "unit": "mm"}
